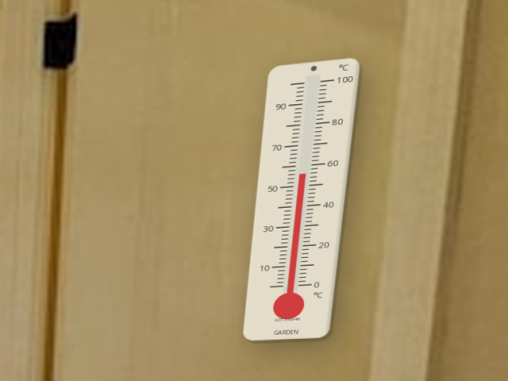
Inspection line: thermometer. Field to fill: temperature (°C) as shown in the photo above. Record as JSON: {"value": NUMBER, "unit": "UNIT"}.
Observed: {"value": 56, "unit": "°C"}
